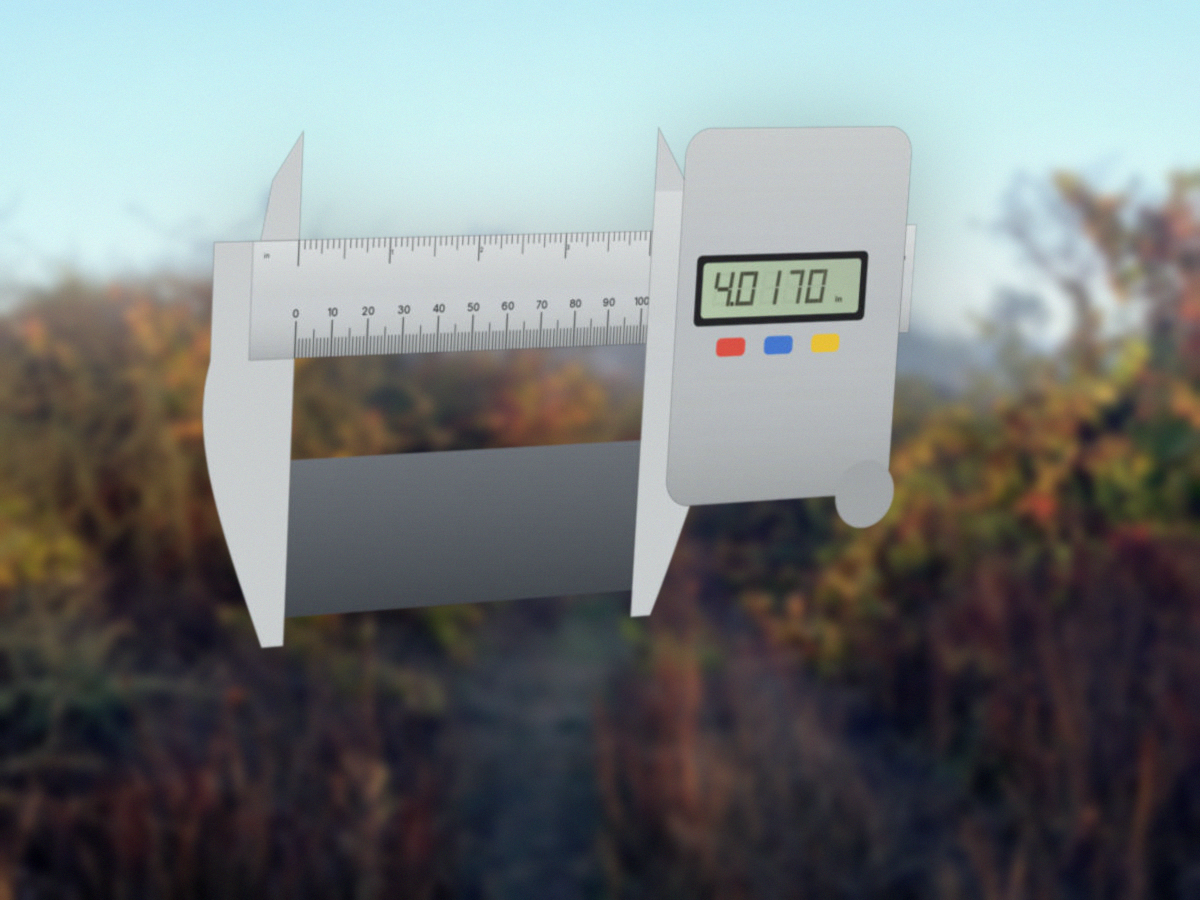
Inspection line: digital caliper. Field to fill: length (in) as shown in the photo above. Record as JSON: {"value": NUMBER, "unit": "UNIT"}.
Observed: {"value": 4.0170, "unit": "in"}
